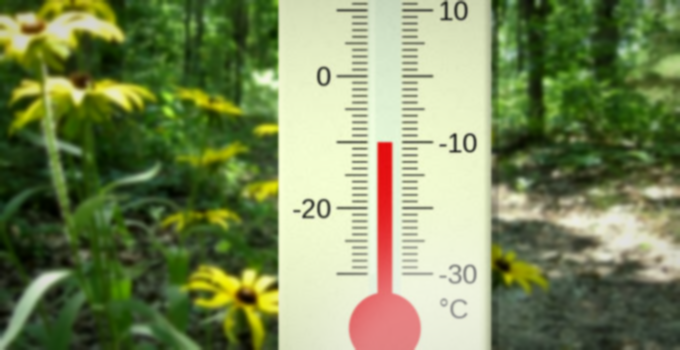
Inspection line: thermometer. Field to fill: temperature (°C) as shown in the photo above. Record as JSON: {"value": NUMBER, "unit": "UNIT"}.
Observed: {"value": -10, "unit": "°C"}
